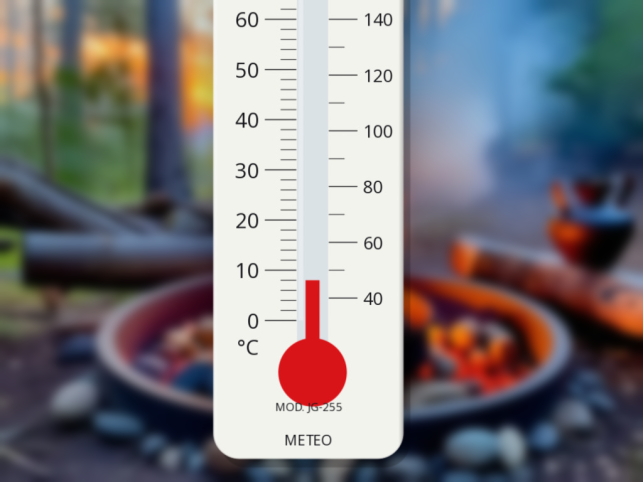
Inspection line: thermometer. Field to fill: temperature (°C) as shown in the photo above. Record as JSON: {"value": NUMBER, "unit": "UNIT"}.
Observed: {"value": 8, "unit": "°C"}
